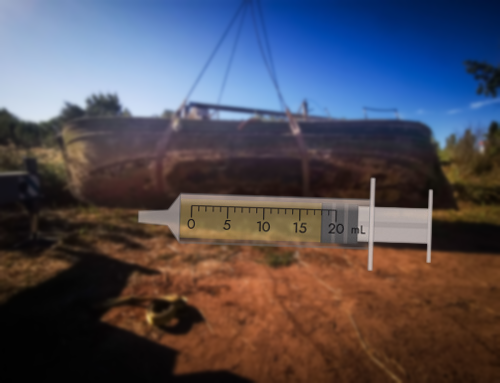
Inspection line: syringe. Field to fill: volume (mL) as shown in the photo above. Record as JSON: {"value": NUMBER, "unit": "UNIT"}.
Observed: {"value": 18, "unit": "mL"}
